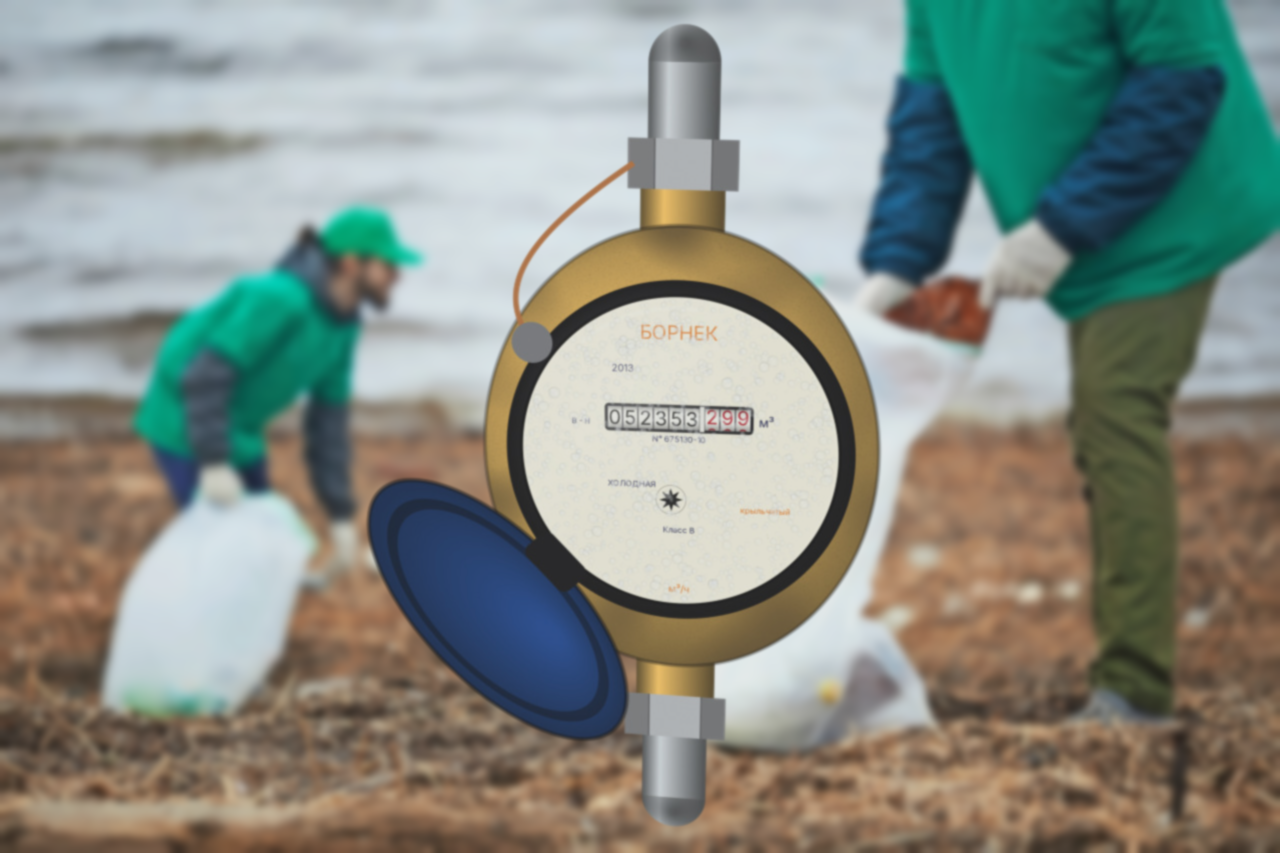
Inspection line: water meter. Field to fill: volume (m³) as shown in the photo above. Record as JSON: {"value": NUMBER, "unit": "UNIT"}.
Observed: {"value": 52353.299, "unit": "m³"}
